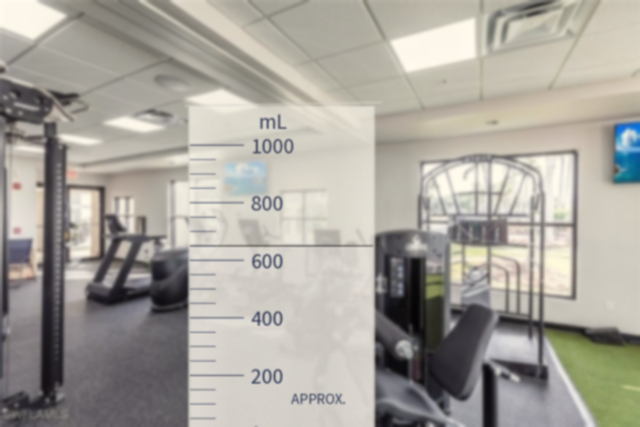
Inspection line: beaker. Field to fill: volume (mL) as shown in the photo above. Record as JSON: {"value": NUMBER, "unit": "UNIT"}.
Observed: {"value": 650, "unit": "mL"}
